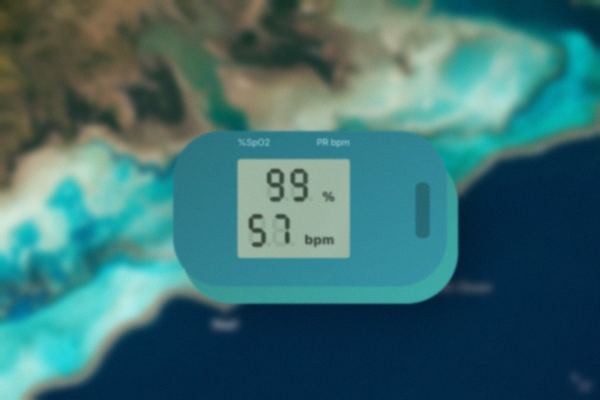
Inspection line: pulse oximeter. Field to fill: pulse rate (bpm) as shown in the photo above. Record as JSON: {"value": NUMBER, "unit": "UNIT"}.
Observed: {"value": 57, "unit": "bpm"}
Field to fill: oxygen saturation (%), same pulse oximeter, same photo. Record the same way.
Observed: {"value": 99, "unit": "%"}
